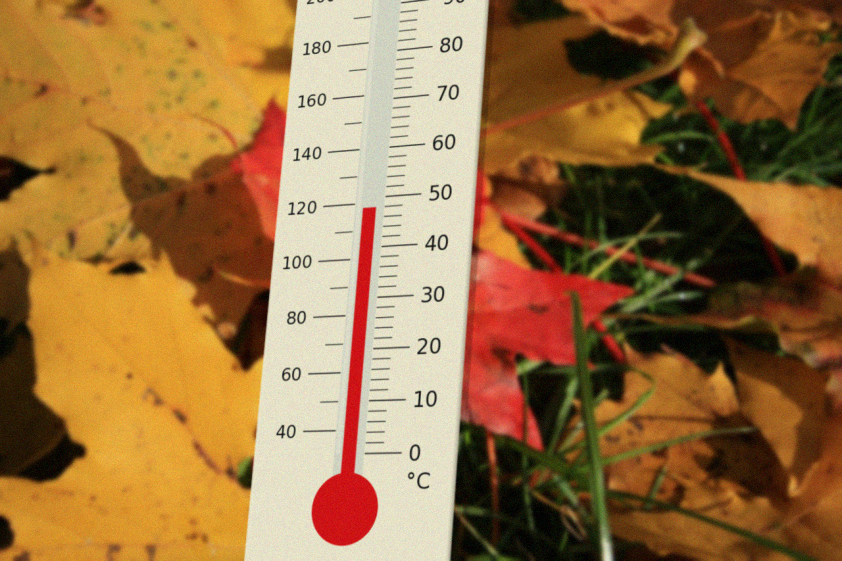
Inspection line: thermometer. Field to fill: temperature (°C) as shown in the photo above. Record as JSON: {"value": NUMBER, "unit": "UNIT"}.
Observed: {"value": 48, "unit": "°C"}
